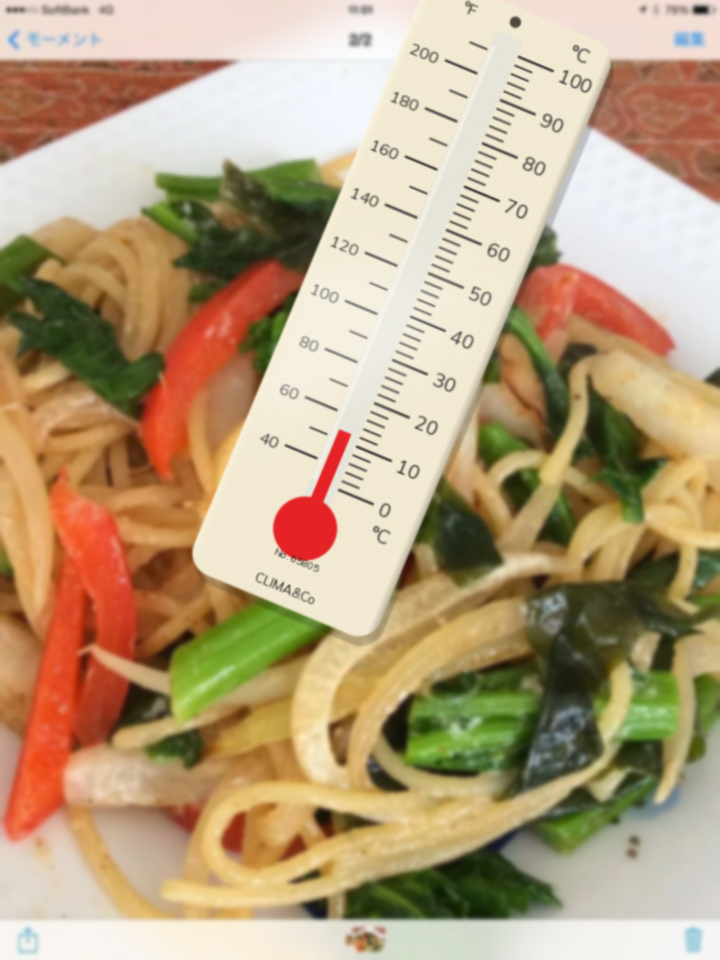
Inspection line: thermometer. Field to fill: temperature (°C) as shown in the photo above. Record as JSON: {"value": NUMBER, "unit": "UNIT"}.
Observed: {"value": 12, "unit": "°C"}
